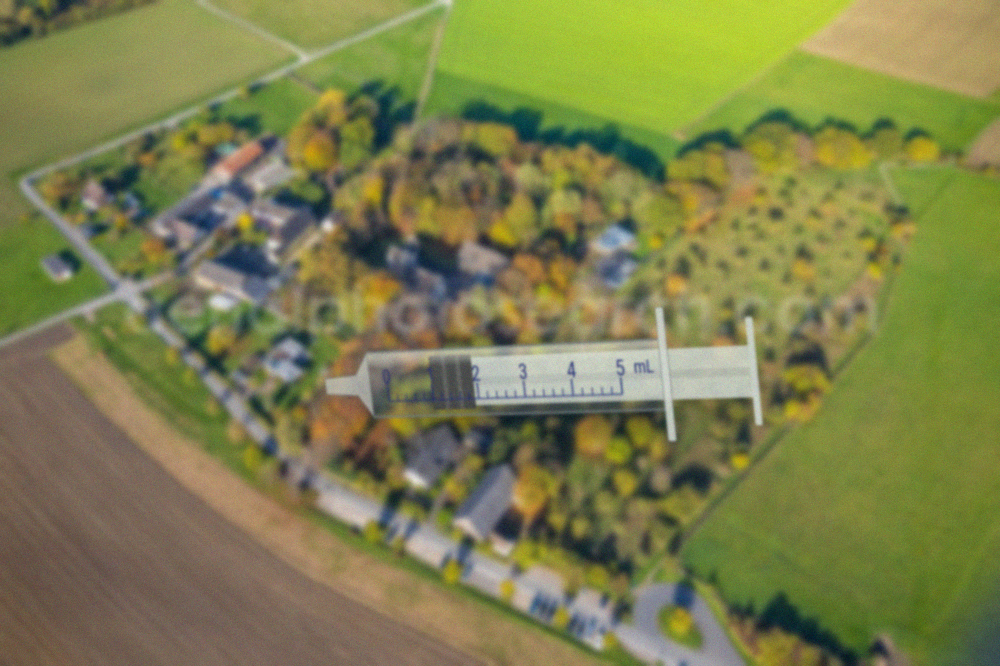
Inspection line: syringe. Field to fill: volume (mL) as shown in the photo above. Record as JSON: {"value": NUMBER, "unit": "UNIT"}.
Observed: {"value": 1, "unit": "mL"}
